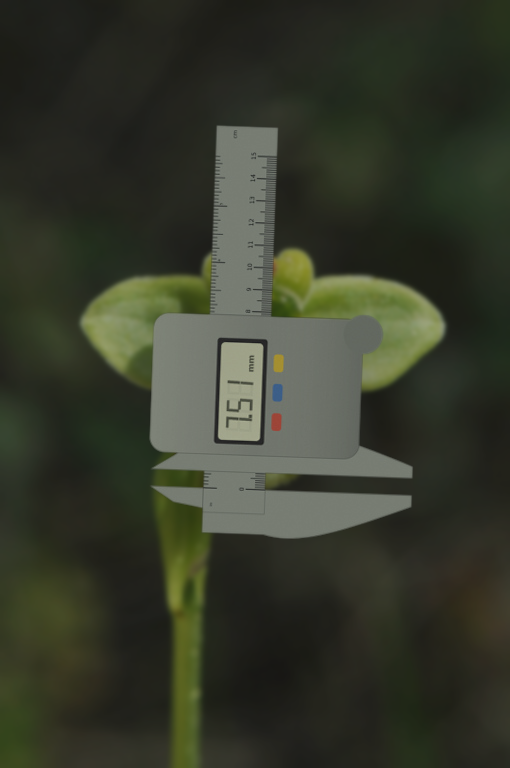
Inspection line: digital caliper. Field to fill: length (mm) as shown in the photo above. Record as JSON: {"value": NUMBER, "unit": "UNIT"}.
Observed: {"value": 7.51, "unit": "mm"}
